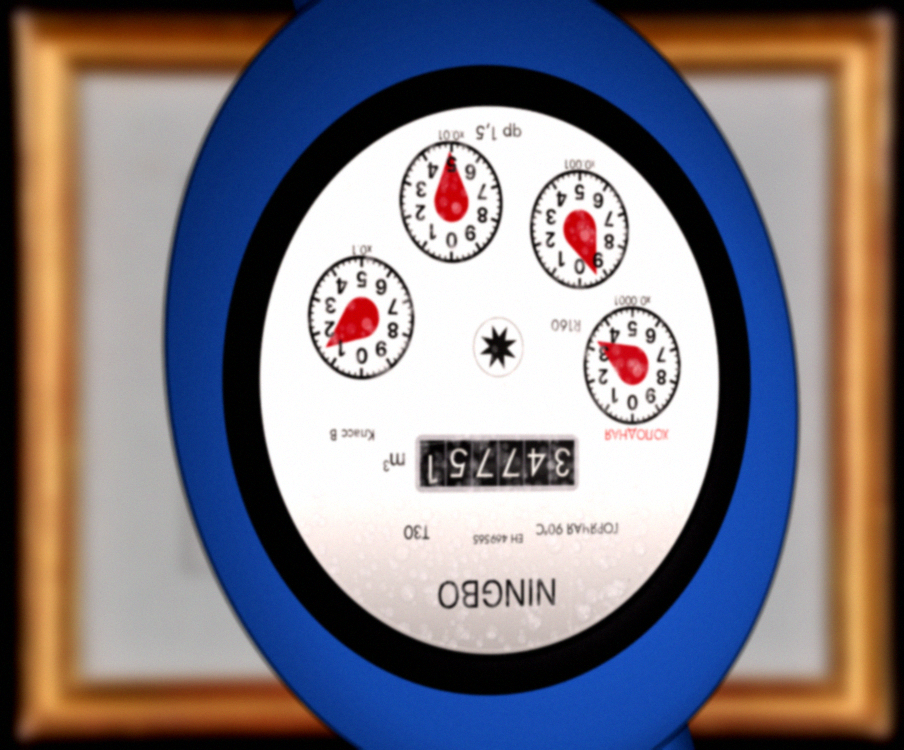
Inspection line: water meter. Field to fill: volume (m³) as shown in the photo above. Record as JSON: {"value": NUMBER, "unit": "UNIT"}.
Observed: {"value": 347751.1493, "unit": "m³"}
